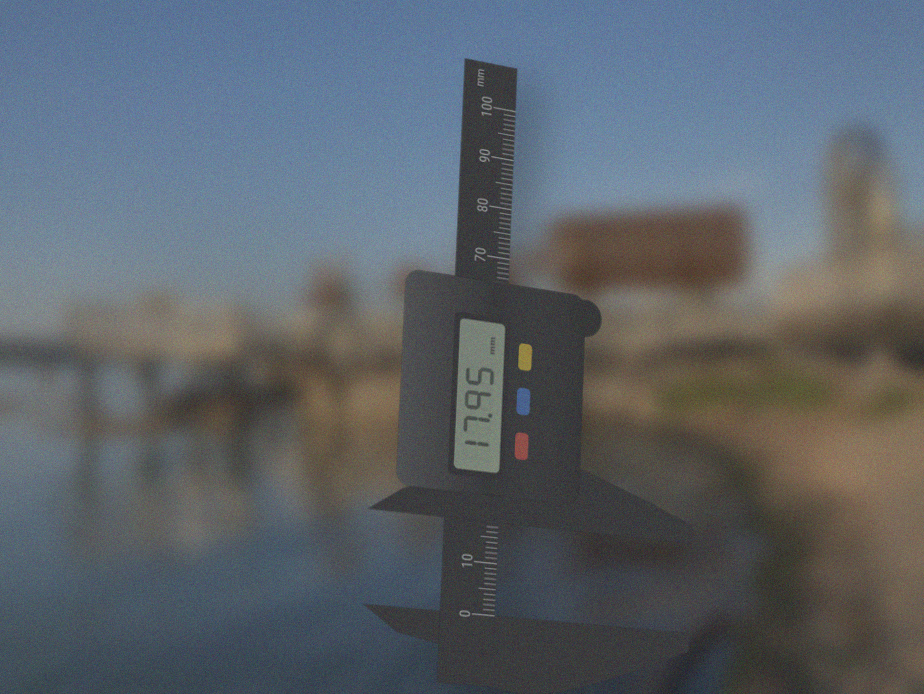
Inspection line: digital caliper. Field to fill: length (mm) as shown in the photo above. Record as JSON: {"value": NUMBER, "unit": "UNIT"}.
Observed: {"value": 17.95, "unit": "mm"}
